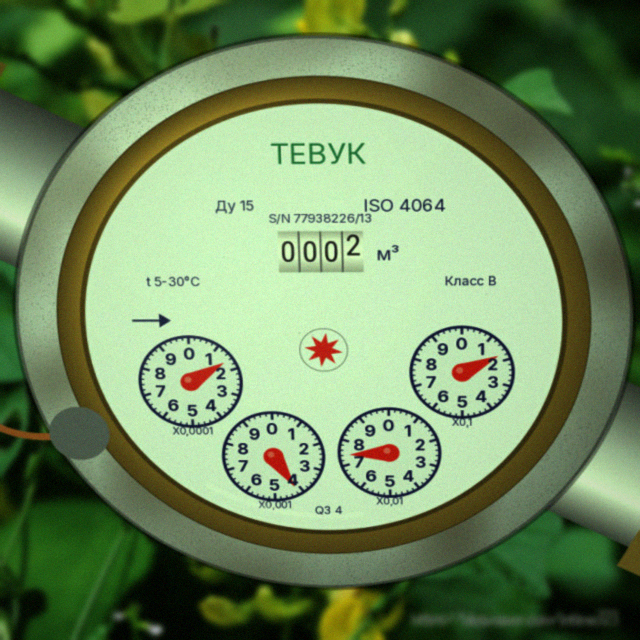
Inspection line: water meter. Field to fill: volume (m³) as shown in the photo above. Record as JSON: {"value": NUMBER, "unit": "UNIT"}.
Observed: {"value": 2.1741, "unit": "m³"}
